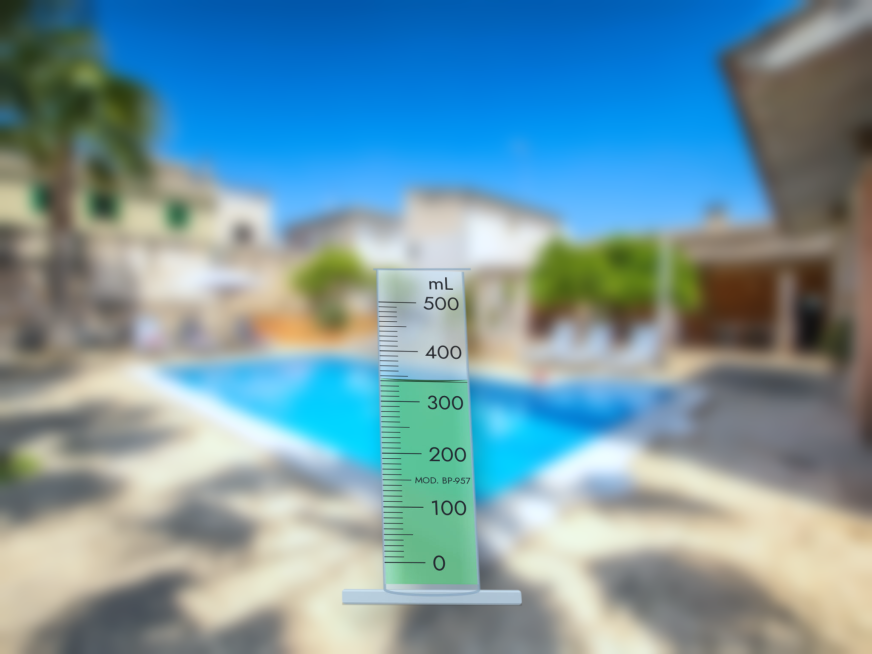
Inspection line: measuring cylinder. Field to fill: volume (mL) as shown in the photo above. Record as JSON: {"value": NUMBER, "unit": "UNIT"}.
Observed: {"value": 340, "unit": "mL"}
